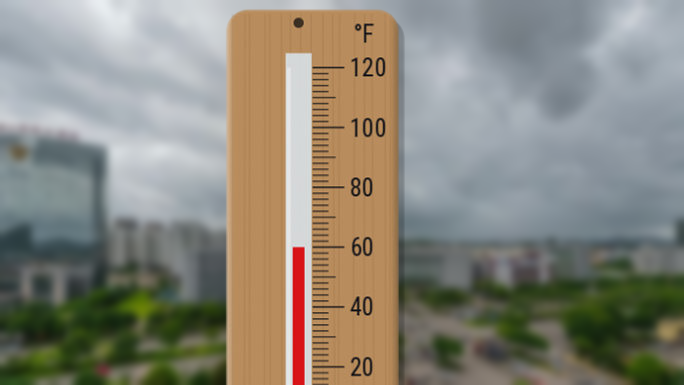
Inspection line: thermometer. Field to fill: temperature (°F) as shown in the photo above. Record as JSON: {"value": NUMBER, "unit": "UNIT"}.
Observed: {"value": 60, "unit": "°F"}
